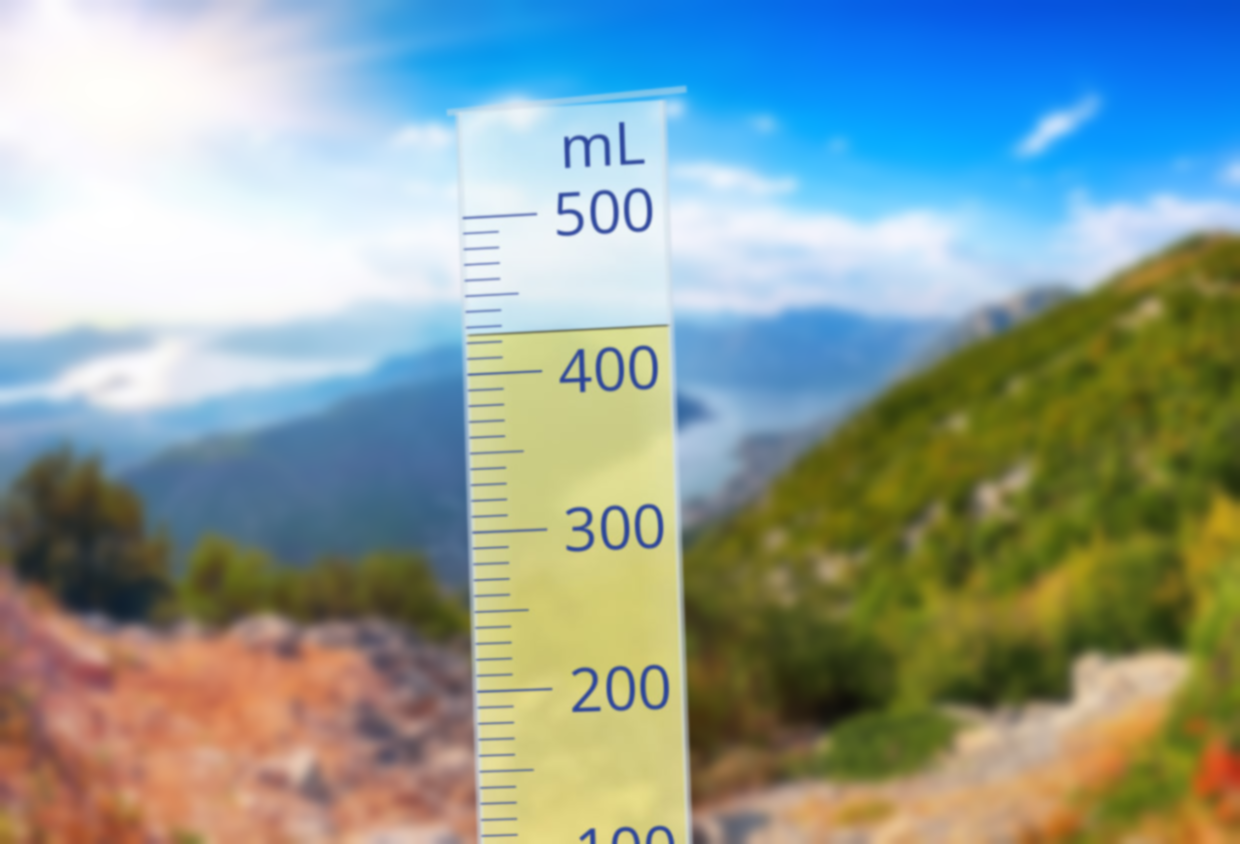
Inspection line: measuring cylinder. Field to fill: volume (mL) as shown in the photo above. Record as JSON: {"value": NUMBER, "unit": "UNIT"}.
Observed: {"value": 425, "unit": "mL"}
